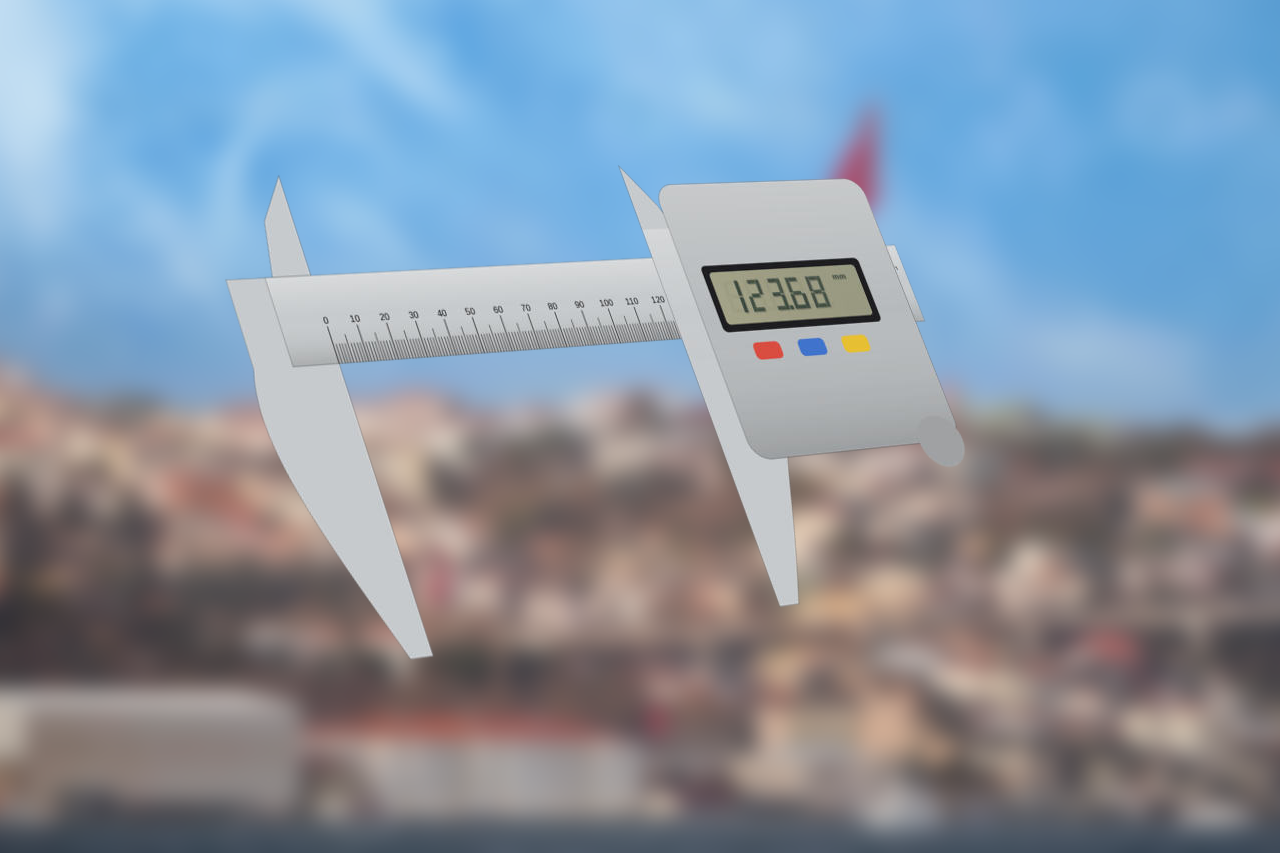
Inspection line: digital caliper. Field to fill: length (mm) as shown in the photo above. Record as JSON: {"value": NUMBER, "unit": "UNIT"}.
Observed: {"value": 123.68, "unit": "mm"}
